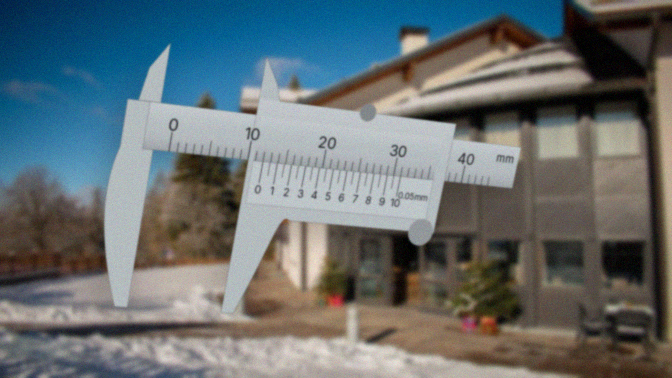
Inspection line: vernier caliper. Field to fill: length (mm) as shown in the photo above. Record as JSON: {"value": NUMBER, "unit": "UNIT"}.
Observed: {"value": 12.0, "unit": "mm"}
